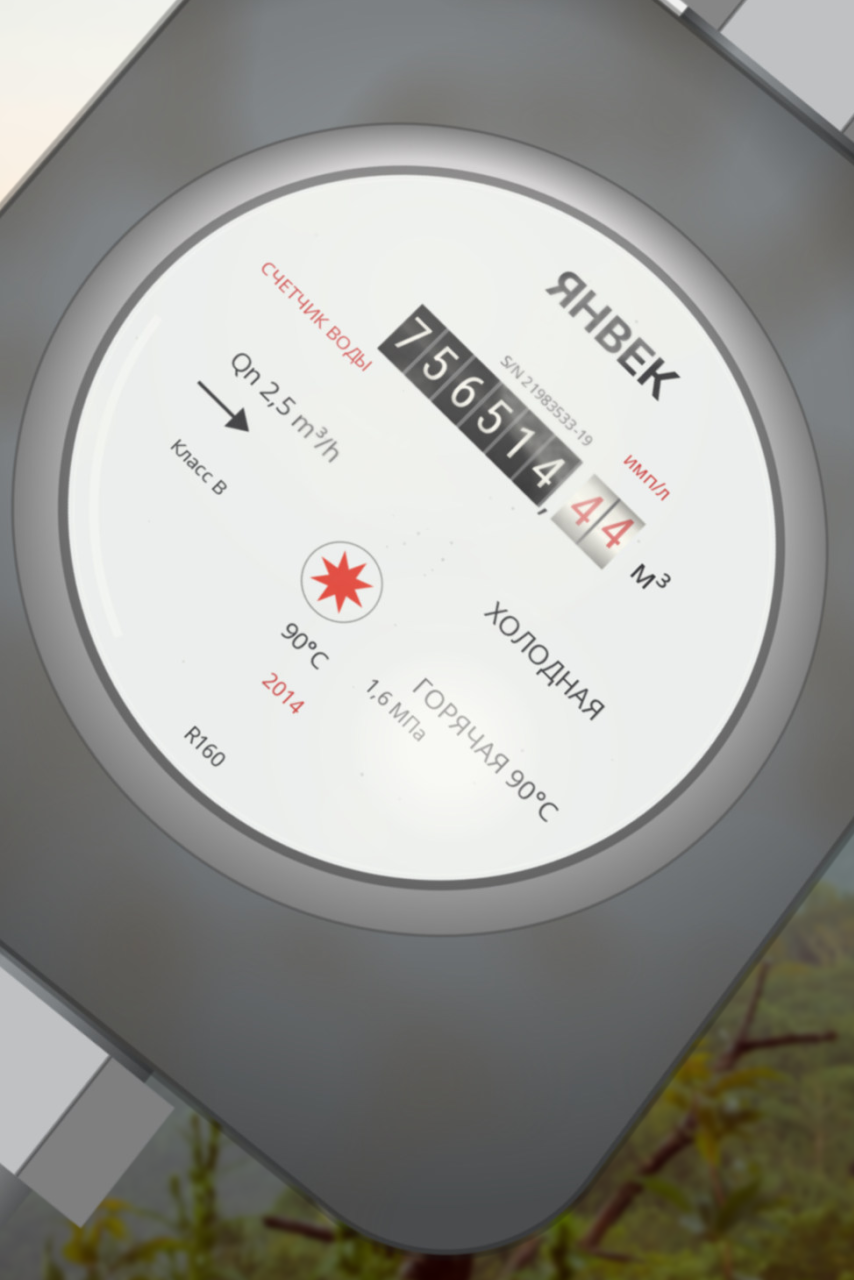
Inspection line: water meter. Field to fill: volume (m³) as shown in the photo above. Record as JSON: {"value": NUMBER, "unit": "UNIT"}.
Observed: {"value": 756514.44, "unit": "m³"}
